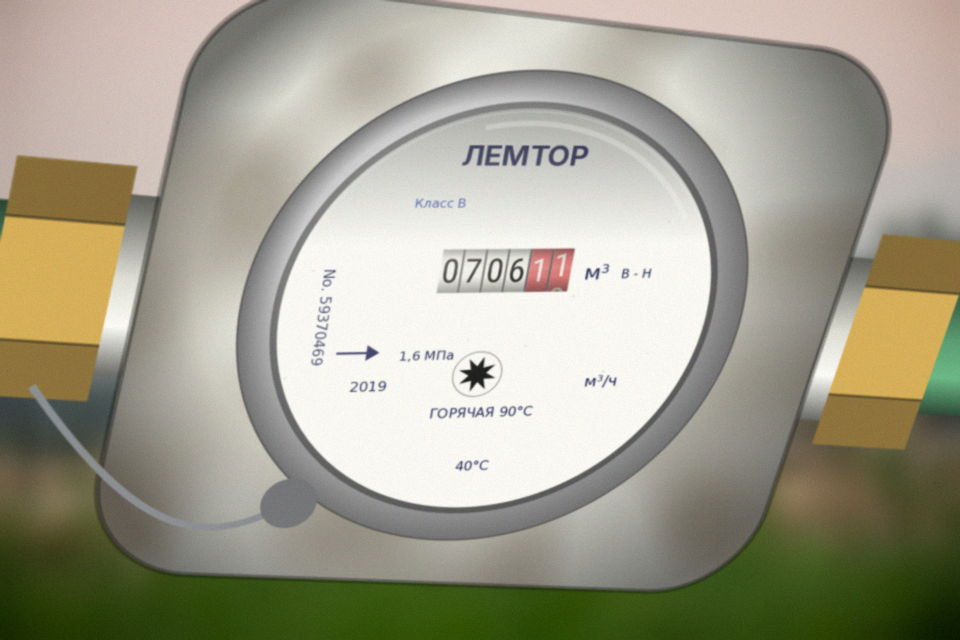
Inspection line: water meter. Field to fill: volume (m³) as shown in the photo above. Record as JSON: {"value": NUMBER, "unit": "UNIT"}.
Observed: {"value": 706.11, "unit": "m³"}
